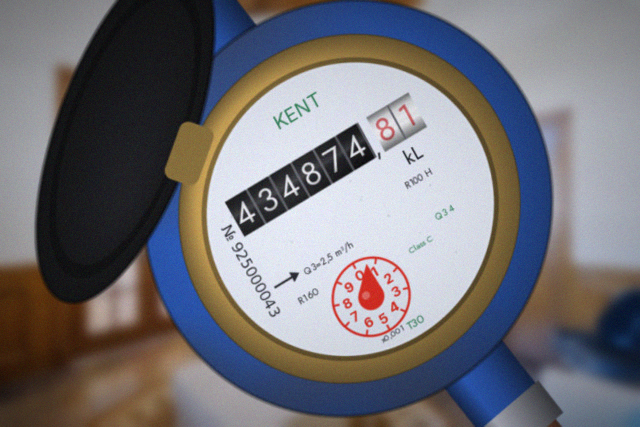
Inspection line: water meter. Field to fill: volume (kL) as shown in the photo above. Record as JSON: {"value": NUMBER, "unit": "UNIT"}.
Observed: {"value": 434874.810, "unit": "kL"}
